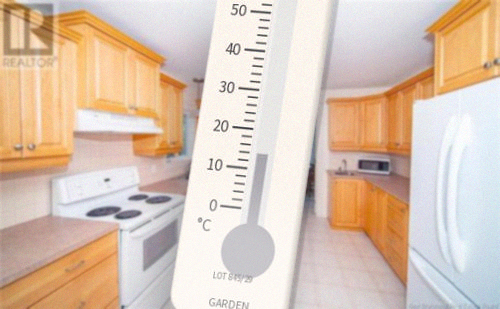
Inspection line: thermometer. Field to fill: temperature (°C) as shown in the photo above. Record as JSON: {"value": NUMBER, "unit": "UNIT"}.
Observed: {"value": 14, "unit": "°C"}
